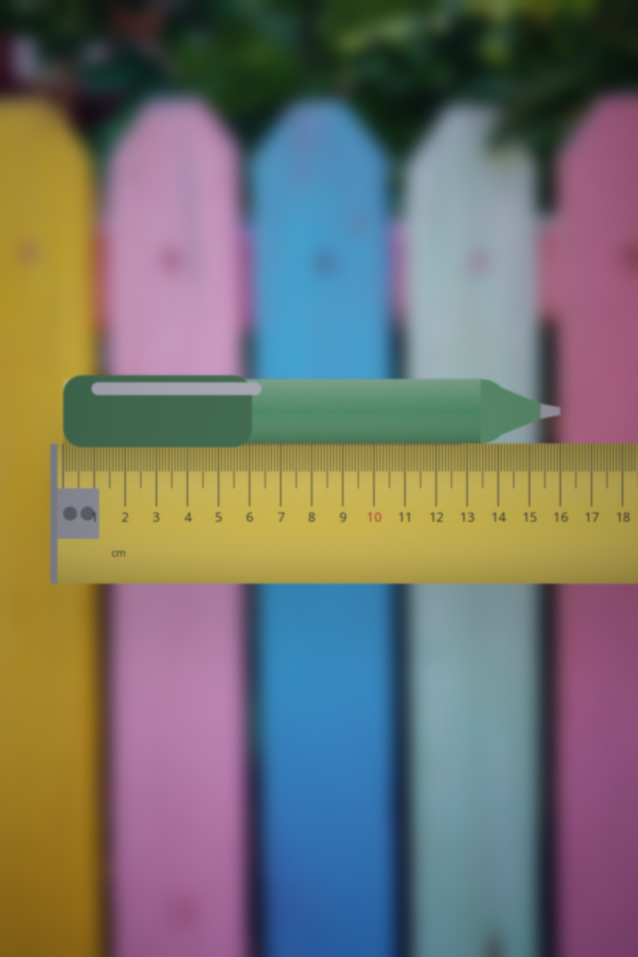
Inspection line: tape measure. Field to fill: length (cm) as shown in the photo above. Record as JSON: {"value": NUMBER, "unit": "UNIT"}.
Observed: {"value": 16, "unit": "cm"}
